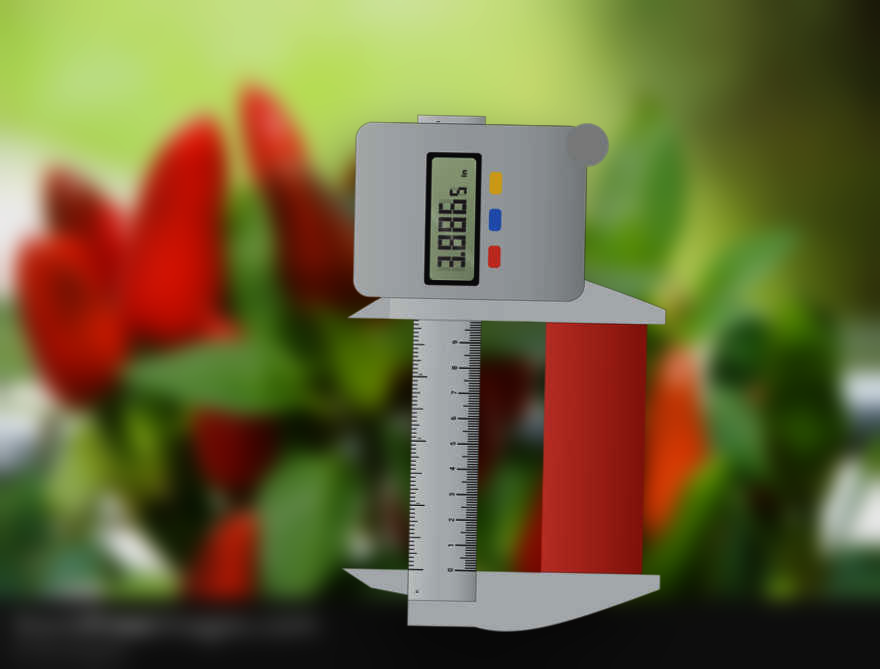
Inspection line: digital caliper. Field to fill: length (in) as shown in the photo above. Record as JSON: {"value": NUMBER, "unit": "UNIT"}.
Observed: {"value": 3.8865, "unit": "in"}
